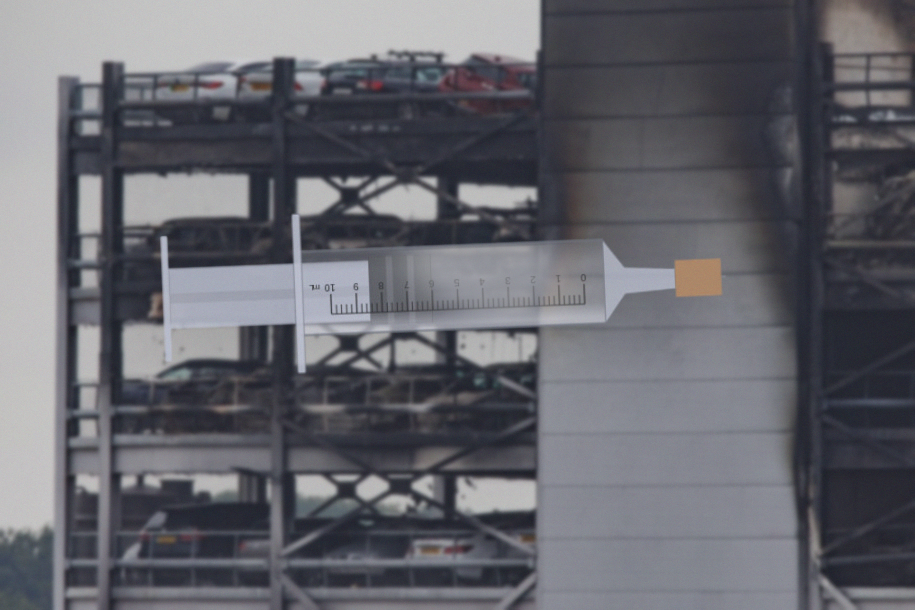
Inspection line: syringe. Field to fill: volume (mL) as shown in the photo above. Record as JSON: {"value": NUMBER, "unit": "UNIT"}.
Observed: {"value": 6, "unit": "mL"}
